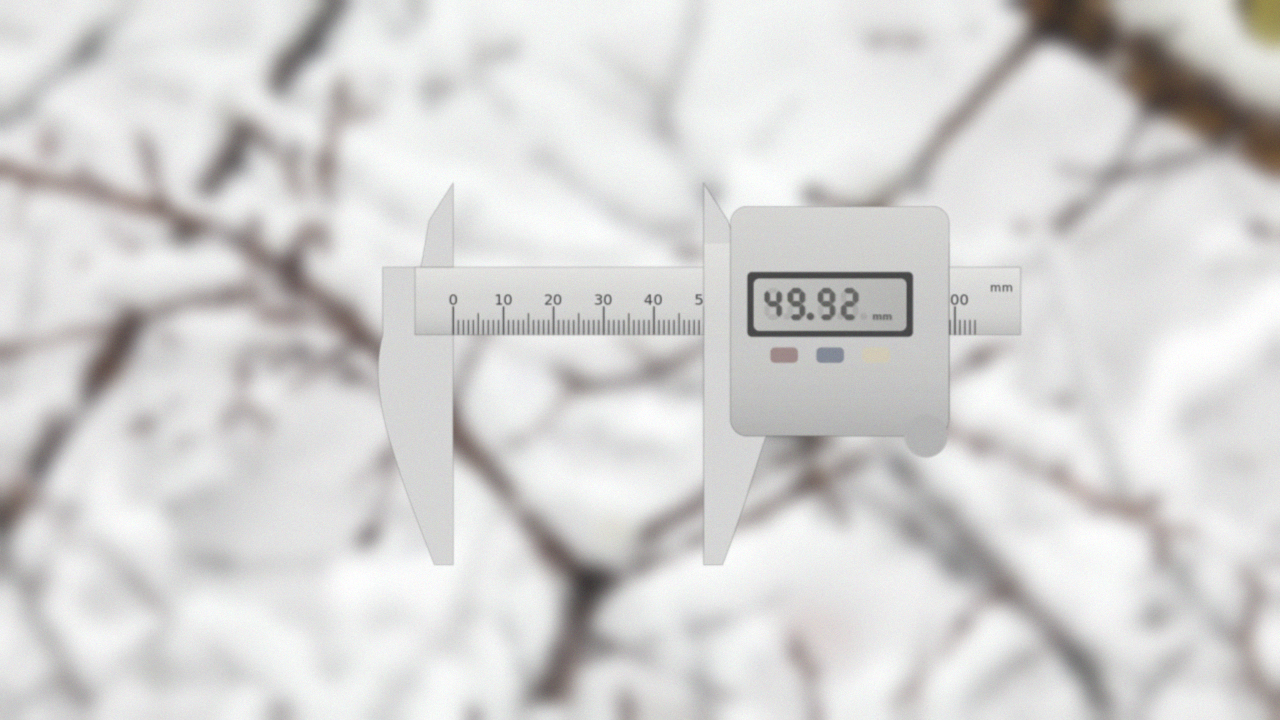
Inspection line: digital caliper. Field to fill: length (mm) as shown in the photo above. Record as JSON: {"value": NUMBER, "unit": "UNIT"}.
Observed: {"value": 49.92, "unit": "mm"}
